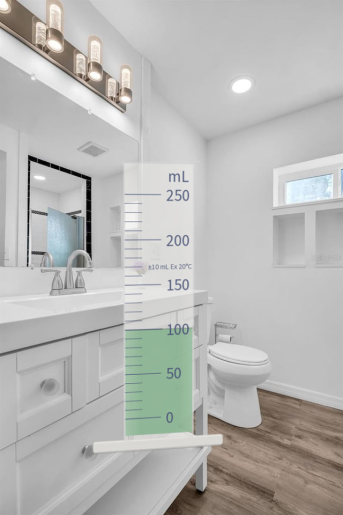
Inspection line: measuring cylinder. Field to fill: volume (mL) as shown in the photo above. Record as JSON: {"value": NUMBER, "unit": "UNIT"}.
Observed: {"value": 100, "unit": "mL"}
